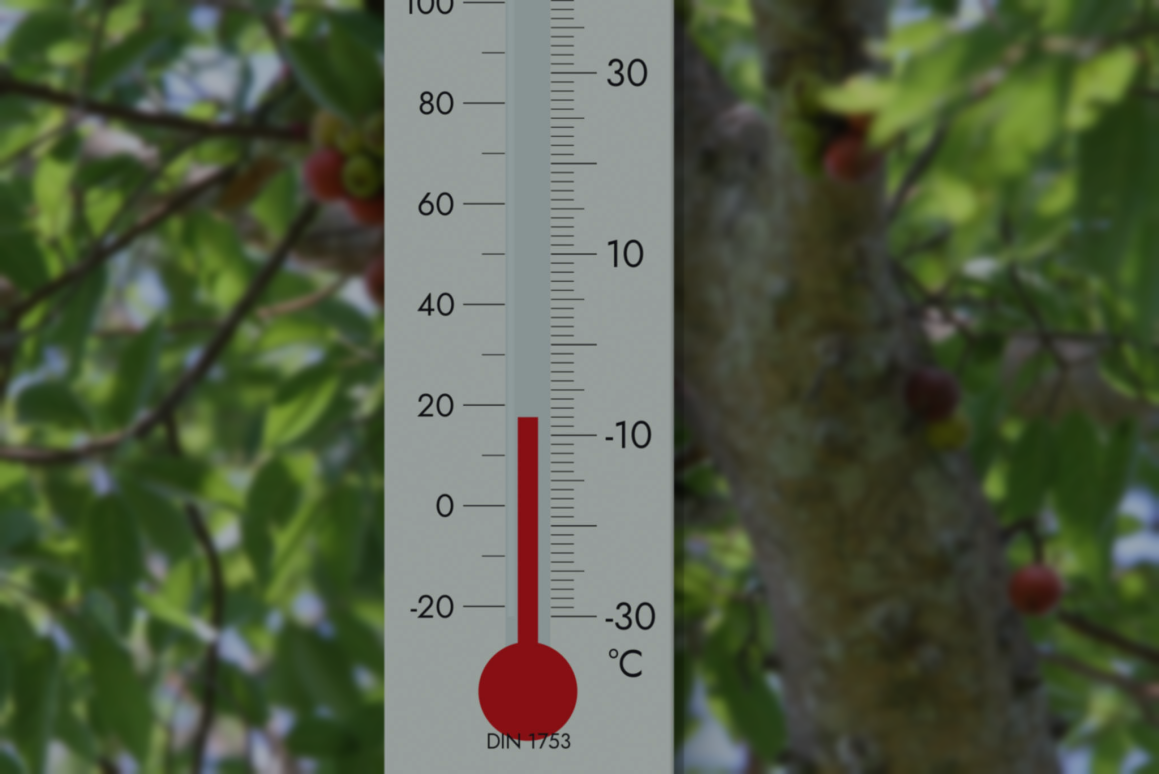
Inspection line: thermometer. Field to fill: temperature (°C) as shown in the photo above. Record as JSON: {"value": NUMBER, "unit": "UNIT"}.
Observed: {"value": -8, "unit": "°C"}
